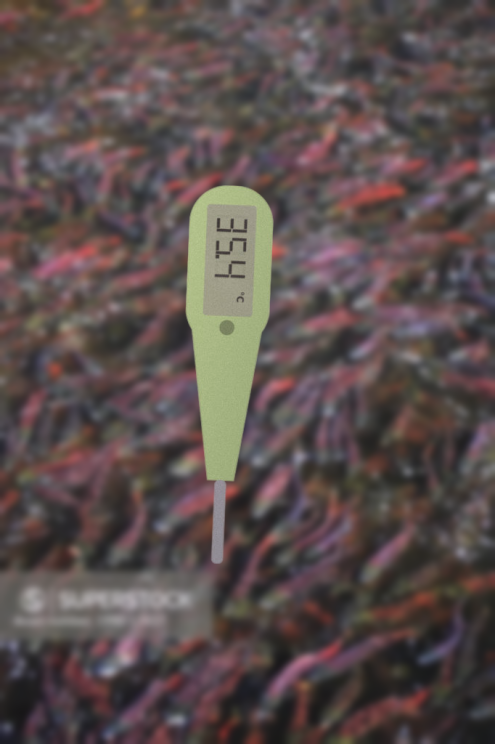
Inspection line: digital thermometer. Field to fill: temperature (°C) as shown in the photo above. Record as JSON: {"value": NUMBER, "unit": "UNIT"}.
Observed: {"value": 35.4, "unit": "°C"}
